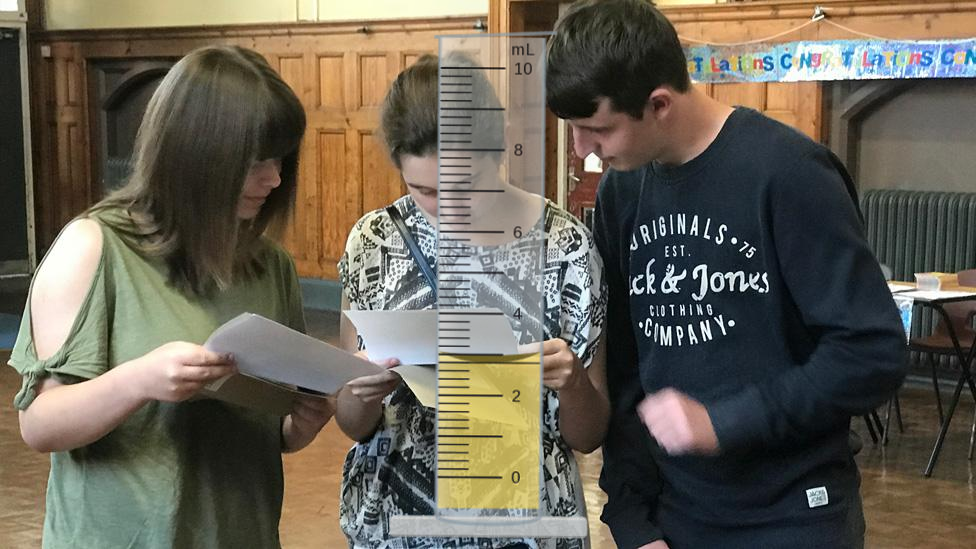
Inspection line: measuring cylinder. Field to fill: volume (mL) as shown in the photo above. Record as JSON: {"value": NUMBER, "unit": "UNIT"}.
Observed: {"value": 2.8, "unit": "mL"}
